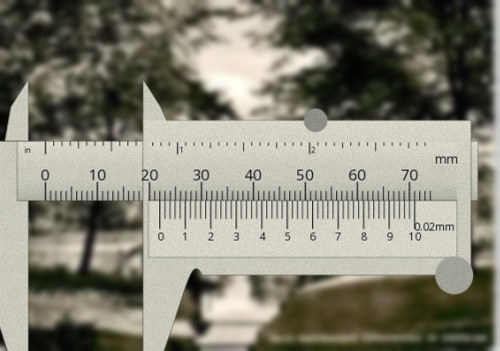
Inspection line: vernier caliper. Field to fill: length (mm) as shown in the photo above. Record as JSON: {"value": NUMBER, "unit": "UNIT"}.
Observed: {"value": 22.0, "unit": "mm"}
